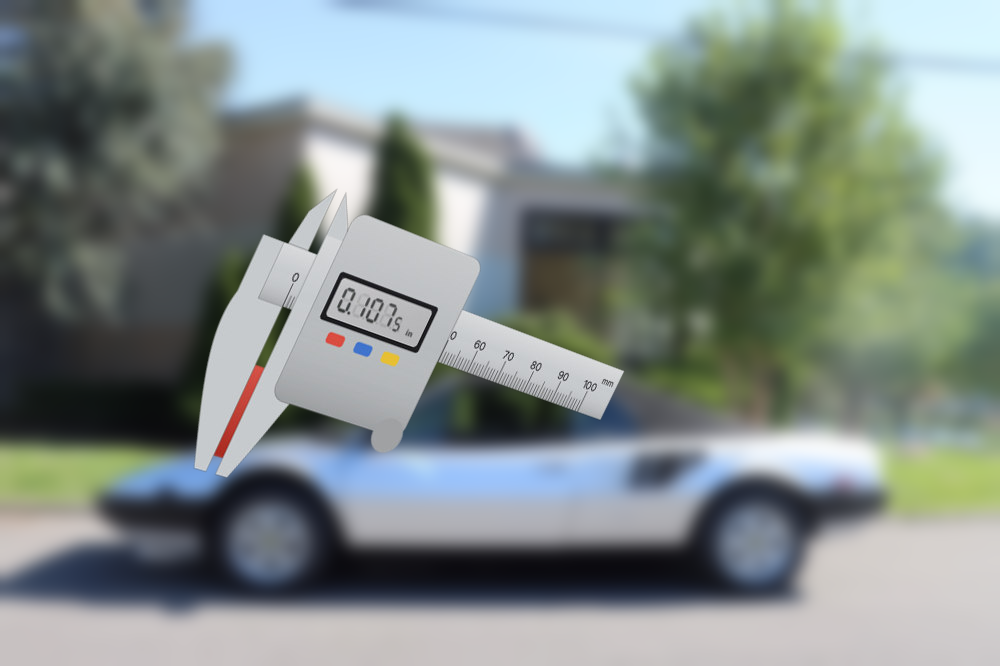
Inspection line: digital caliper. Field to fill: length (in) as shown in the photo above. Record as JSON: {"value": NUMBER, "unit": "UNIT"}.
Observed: {"value": 0.1075, "unit": "in"}
